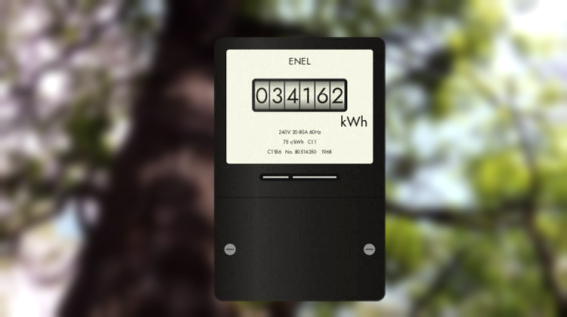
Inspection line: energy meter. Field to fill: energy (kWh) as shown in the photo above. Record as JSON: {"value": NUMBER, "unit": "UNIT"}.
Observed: {"value": 34162, "unit": "kWh"}
